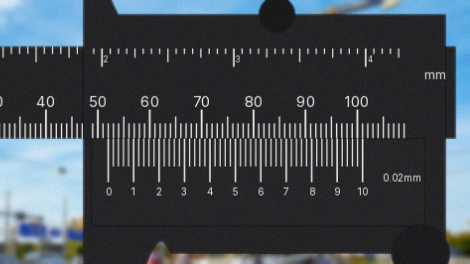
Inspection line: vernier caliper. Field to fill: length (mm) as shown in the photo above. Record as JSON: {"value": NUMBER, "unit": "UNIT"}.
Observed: {"value": 52.0, "unit": "mm"}
